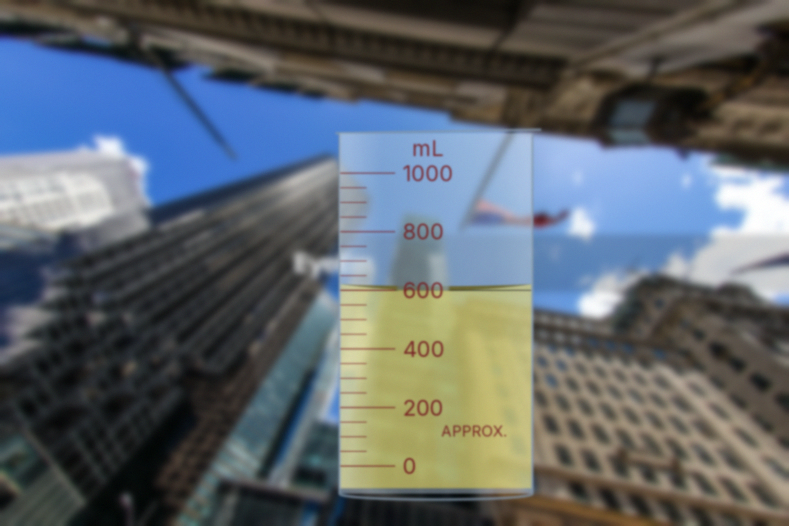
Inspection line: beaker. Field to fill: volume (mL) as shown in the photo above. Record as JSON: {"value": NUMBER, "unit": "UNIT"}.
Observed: {"value": 600, "unit": "mL"}
